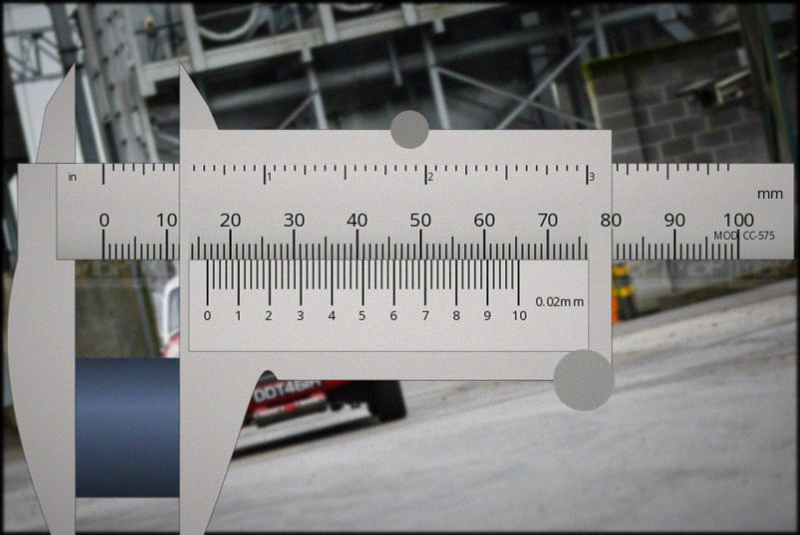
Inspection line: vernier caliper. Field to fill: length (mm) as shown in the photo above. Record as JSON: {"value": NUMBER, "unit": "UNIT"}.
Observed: {"value": 16.4, "unit": "mm"}
